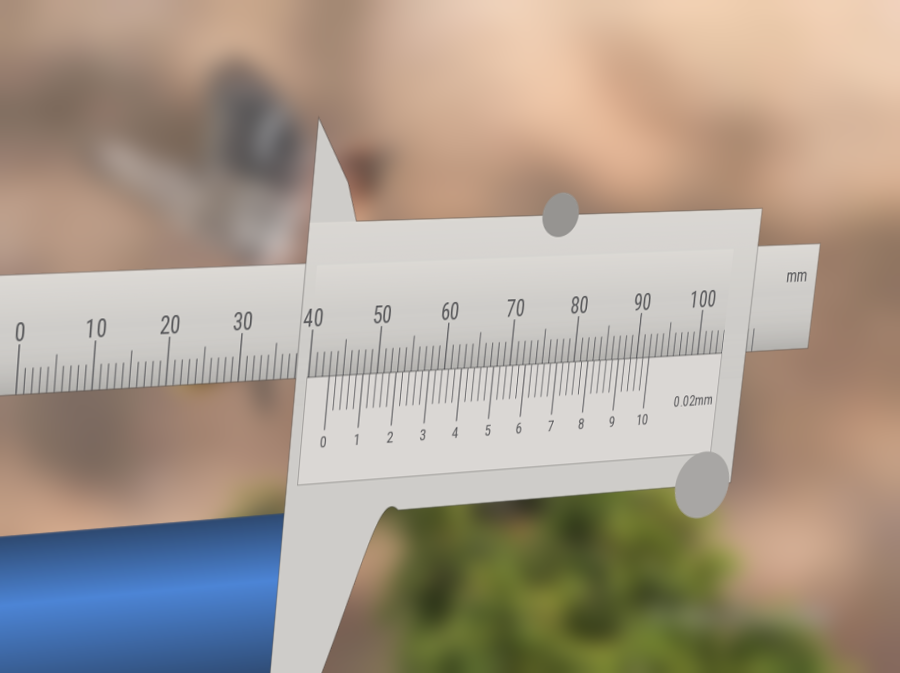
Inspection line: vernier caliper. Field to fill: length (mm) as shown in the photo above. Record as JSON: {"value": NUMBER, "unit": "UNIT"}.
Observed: {"value": 43.0, "unit": "mm"}
